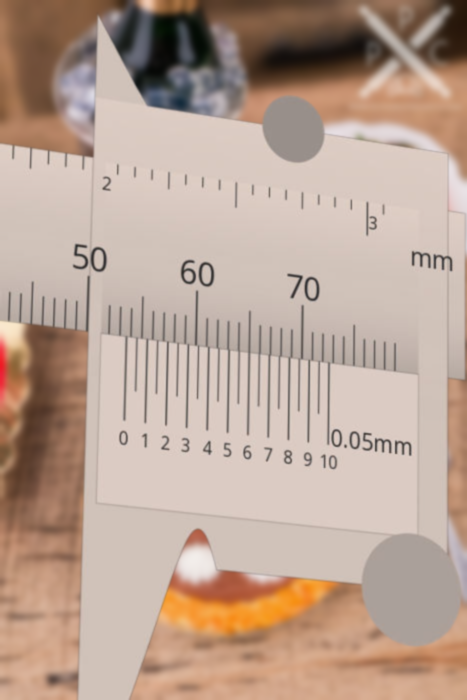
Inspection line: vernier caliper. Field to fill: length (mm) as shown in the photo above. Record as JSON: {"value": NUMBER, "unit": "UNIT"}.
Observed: {"value": 53.6, "unit": "mm"}
